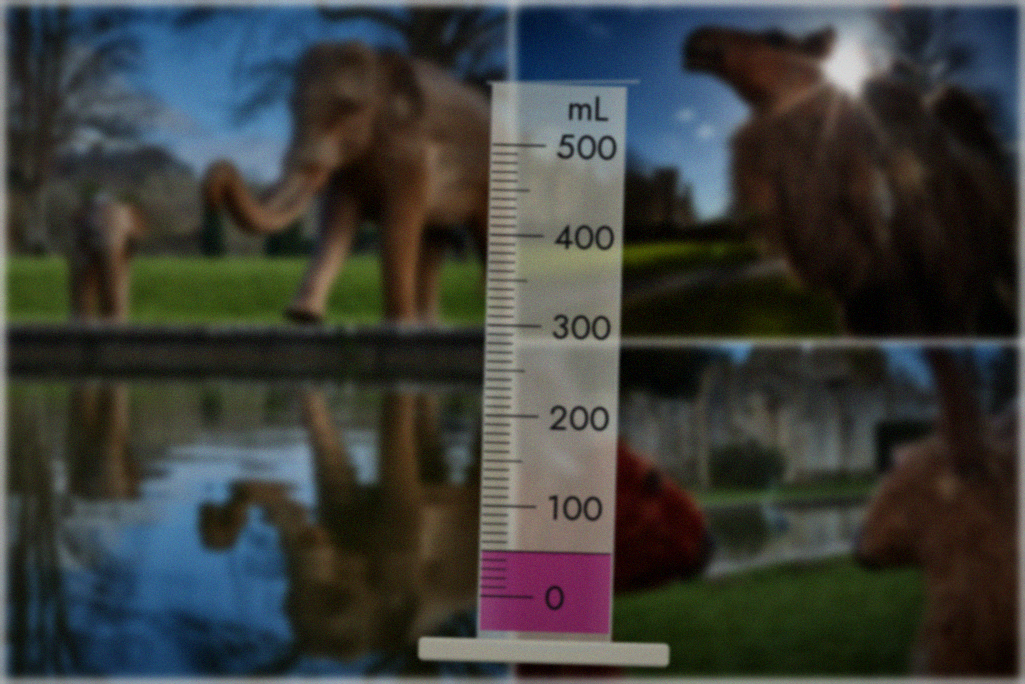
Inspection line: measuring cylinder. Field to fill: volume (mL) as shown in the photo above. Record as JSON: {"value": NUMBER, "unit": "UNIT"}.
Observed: {"value": 50, "unit": "mL"}
